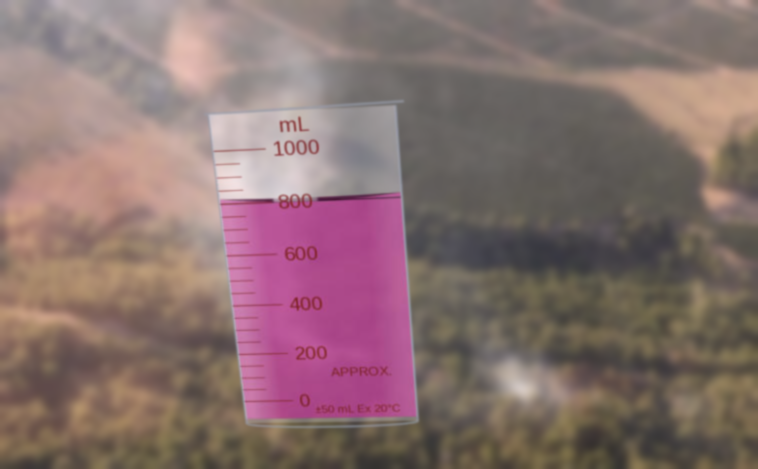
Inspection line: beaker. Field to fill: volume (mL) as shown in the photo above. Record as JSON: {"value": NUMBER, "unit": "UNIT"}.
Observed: {"value": 800, "unit": "mL"}
